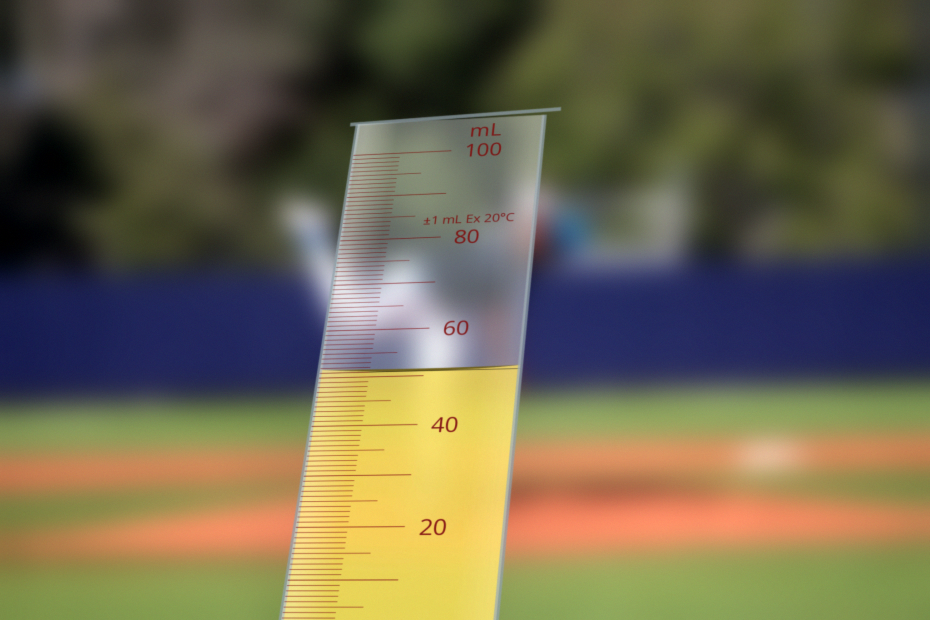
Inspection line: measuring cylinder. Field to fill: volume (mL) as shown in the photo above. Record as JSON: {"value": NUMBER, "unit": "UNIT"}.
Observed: {"value": 51, "unit": "mL"}
